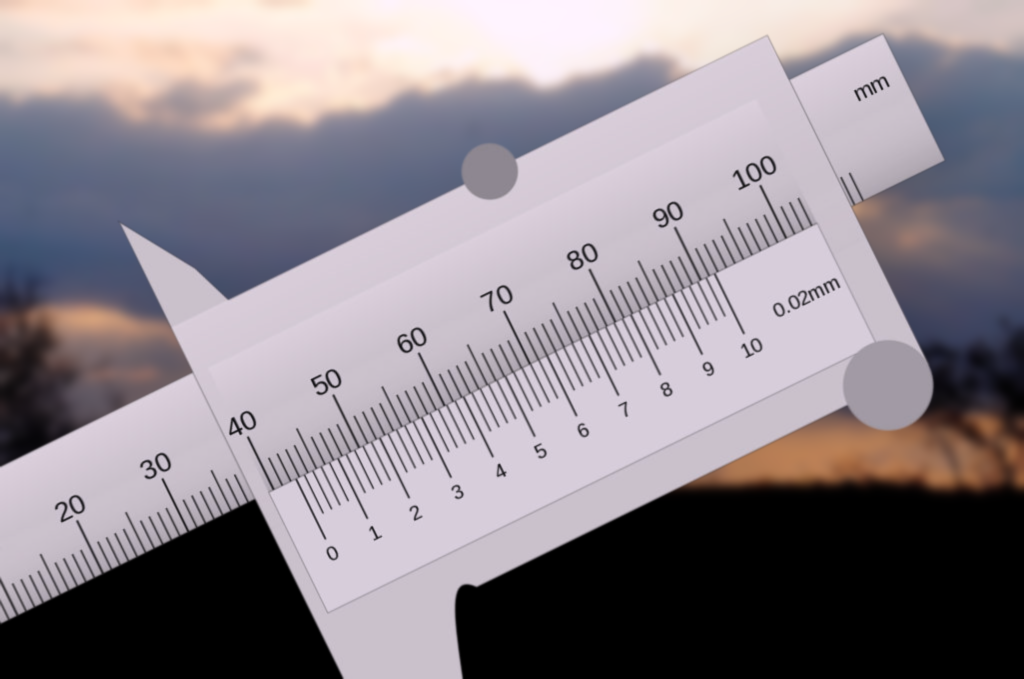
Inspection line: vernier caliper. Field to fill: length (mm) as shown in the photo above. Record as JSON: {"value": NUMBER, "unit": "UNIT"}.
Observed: {"value": 42.6, "unit": "mm"}
